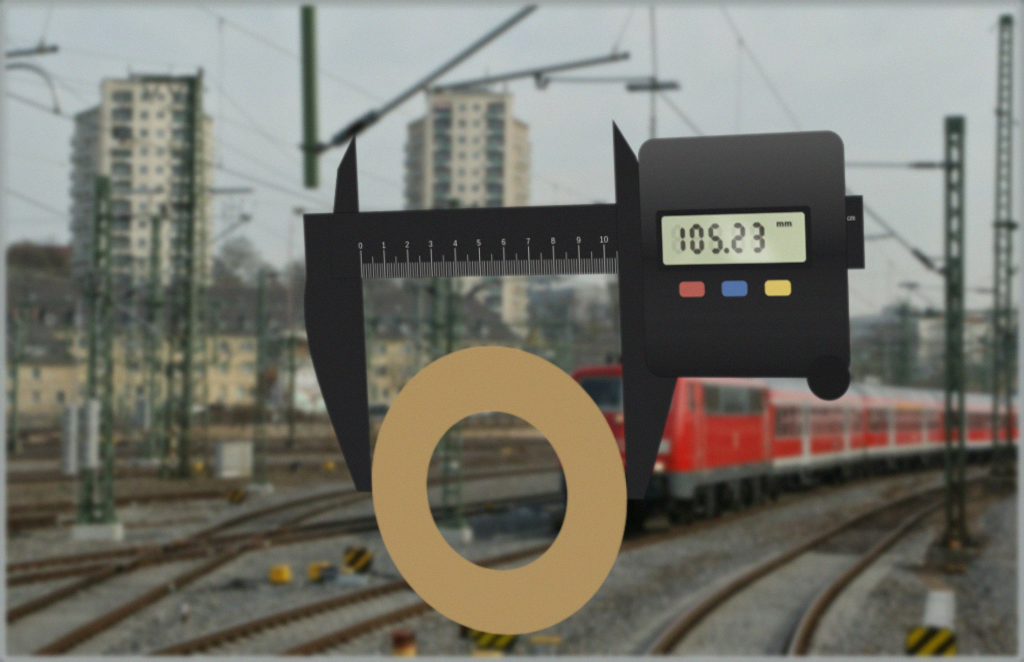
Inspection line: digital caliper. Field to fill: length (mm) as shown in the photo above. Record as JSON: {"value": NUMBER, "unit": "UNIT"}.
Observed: {"value": 105.23, "unit": "mm"}
